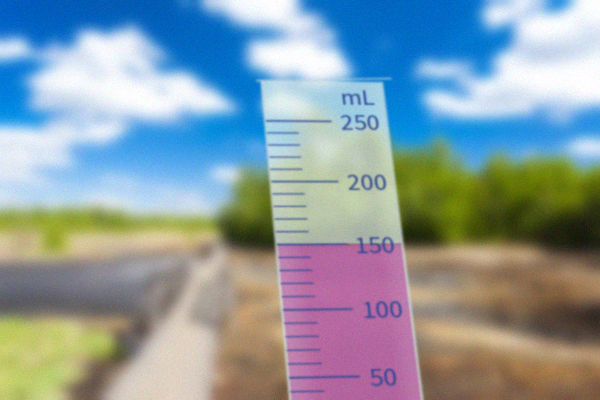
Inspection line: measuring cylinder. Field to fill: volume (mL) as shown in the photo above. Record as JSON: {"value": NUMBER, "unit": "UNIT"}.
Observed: {"value": 150, "unit": "mL"}
